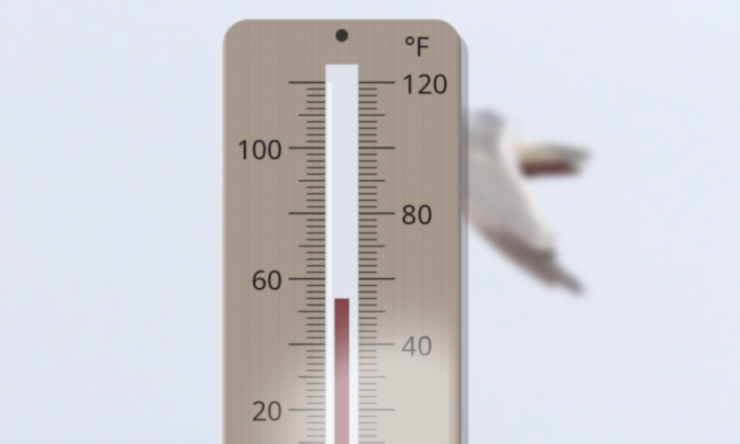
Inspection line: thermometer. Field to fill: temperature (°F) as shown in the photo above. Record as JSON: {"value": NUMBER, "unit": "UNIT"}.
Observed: {"value": 54, "unit": "°F"}
